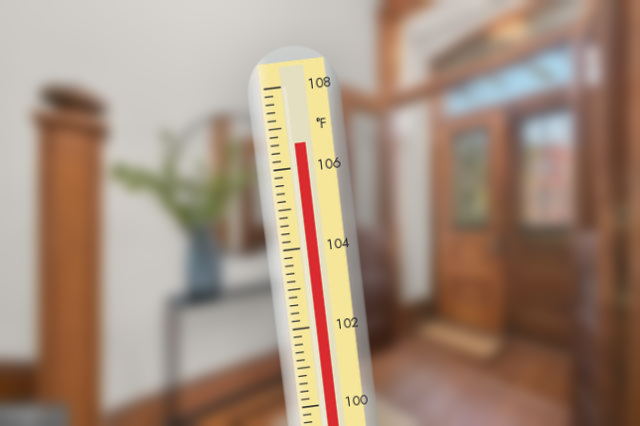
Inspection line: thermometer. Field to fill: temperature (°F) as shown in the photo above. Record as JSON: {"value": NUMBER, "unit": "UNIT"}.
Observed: {"value": 106.6, "unit": "°F"}
